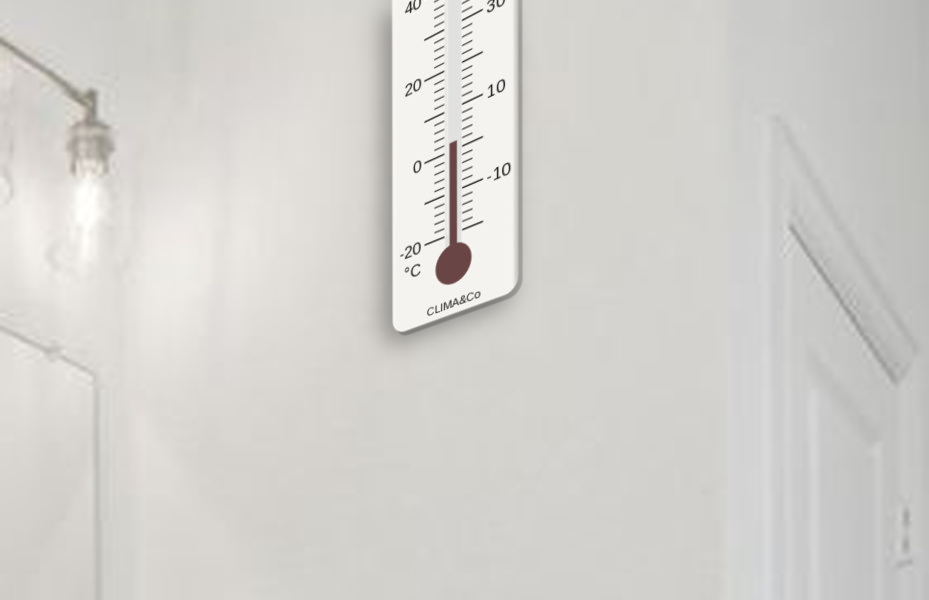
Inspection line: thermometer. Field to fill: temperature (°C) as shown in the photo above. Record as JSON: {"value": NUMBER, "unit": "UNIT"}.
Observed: {"value": 2, "unit": "°C"}
